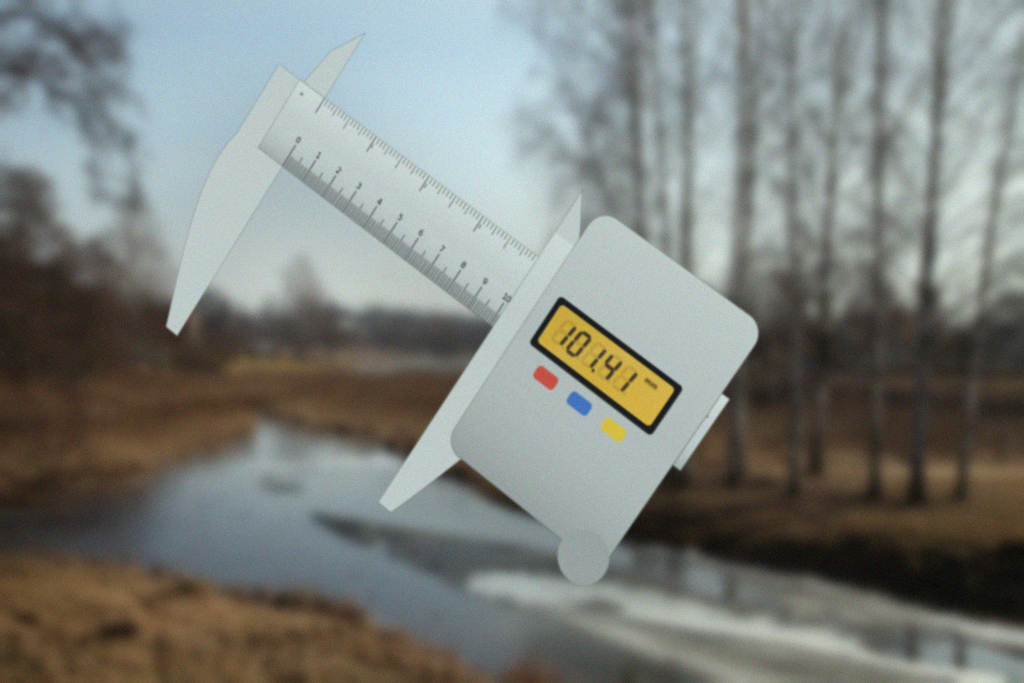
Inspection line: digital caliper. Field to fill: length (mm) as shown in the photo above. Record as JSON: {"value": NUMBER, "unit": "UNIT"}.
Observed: {"value": 101.41, "unit": "mm"}
